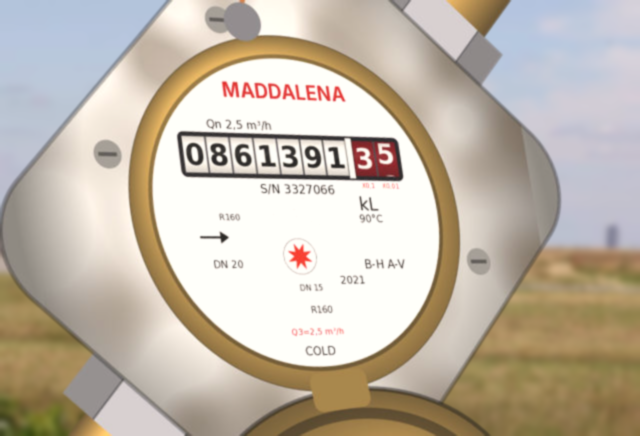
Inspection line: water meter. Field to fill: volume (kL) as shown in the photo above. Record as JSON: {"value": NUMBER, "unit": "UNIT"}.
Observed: {"value": 861391.35, "unit": "kL"}
